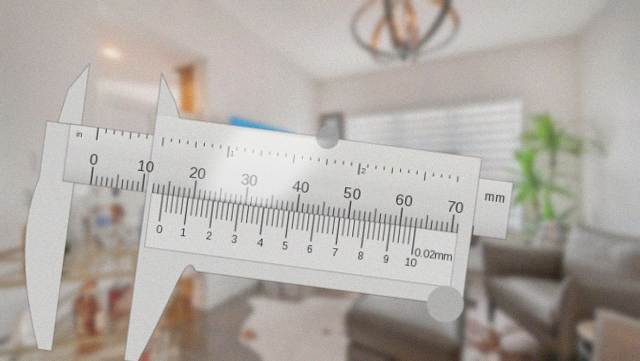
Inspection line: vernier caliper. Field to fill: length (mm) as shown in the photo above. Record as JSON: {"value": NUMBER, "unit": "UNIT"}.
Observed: {"value": 14.0, "unit": "mm"}
